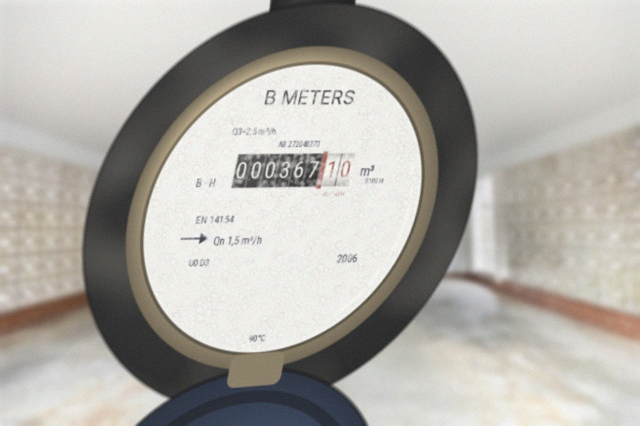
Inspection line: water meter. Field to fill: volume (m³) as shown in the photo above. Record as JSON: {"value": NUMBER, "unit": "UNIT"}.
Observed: {"value": 367.10, "unit": "m³"}
